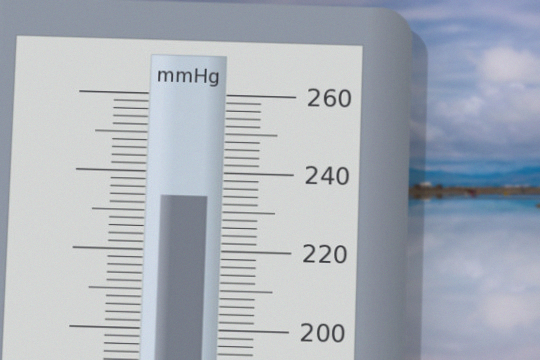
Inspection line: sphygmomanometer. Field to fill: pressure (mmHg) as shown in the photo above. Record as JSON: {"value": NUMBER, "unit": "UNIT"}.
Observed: {"value": 234, "unit": "mmHg"}
